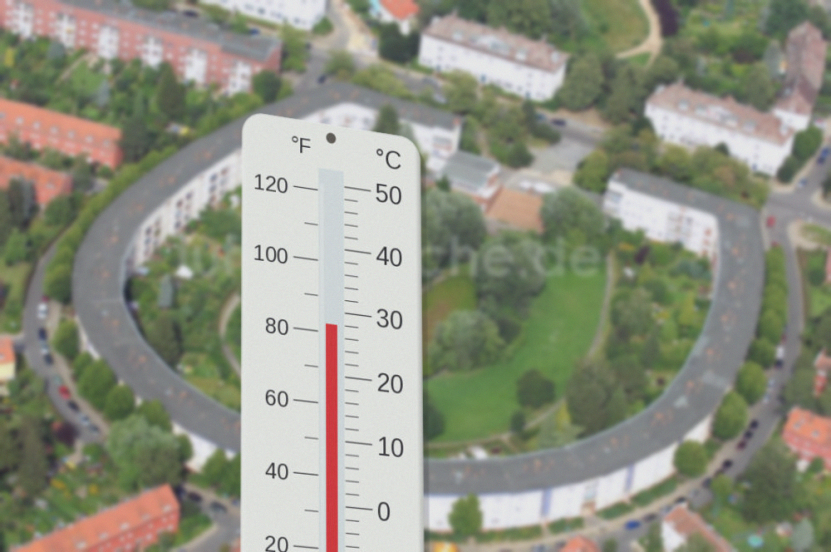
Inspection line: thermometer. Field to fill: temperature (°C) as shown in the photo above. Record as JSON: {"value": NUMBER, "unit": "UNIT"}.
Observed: {"value": 28, "unit": "°C"}
